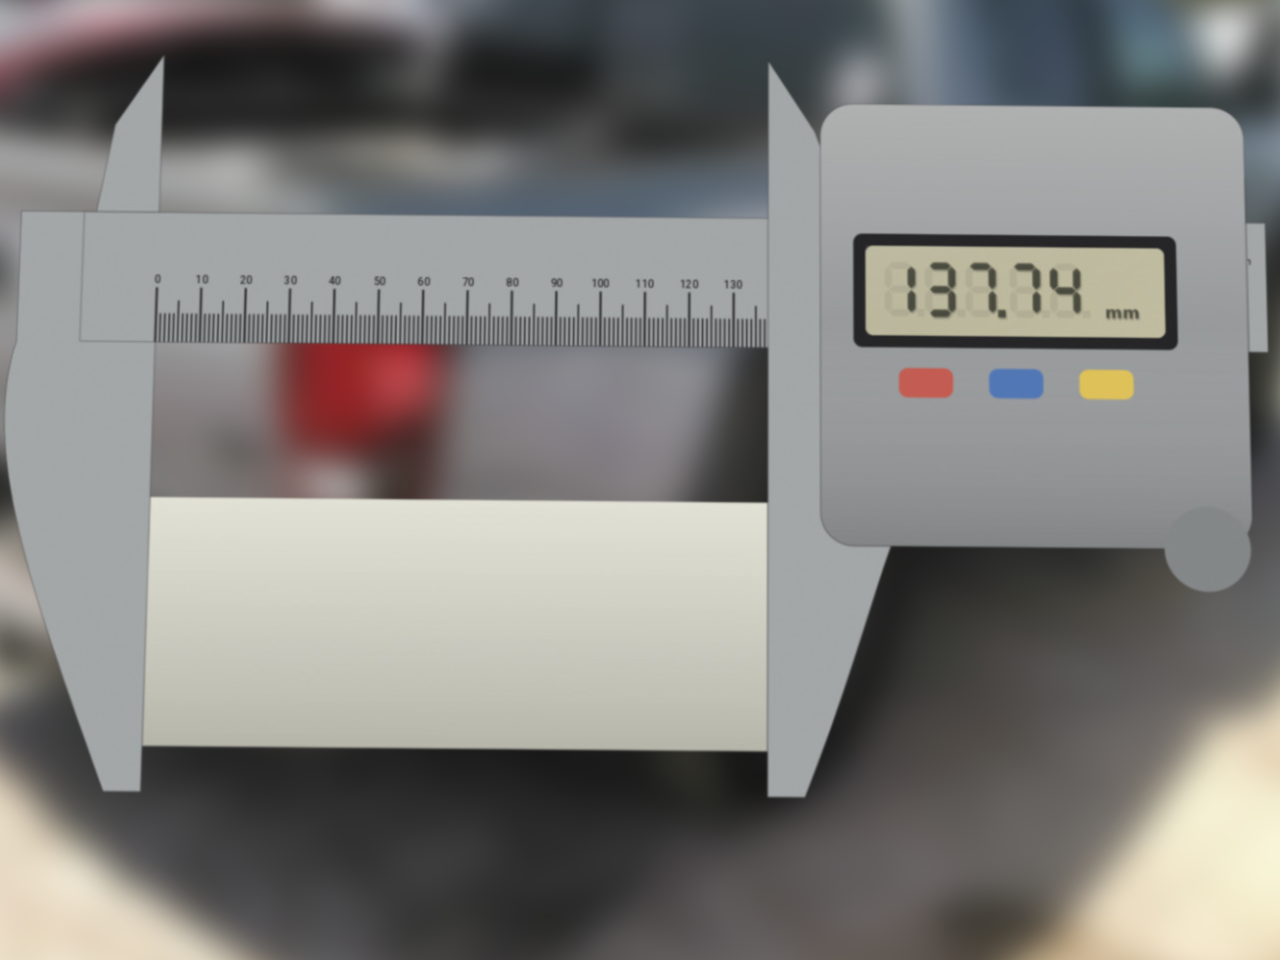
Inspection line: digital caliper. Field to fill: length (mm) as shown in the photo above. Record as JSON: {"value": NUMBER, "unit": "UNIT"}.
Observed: {"value": 137.74, "unit": "mm"}
